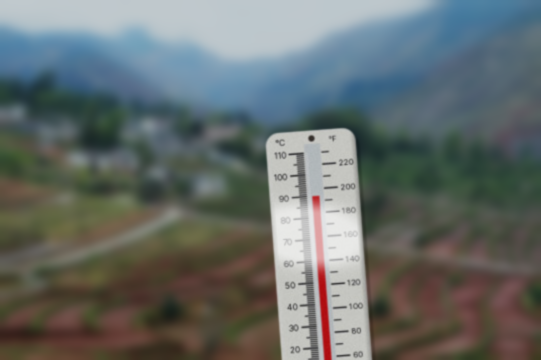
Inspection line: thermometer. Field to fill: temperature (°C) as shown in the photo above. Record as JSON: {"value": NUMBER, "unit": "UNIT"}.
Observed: {"value": 90, "unit": "°C"}
